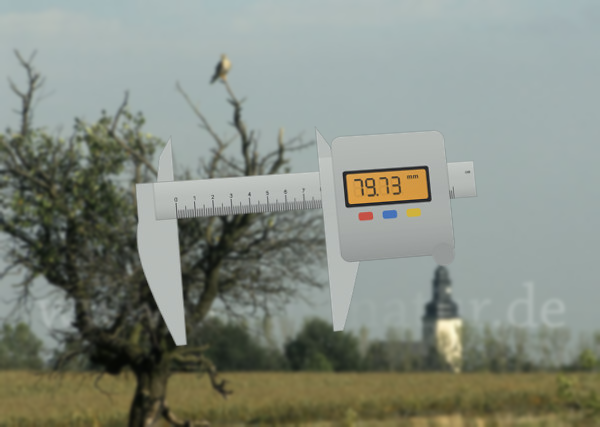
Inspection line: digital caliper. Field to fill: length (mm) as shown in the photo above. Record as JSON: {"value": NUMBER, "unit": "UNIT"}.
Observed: {"value": 79.73, "unit": "mm"}
